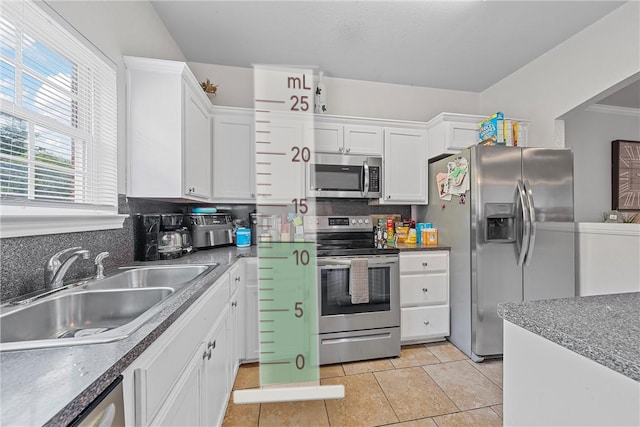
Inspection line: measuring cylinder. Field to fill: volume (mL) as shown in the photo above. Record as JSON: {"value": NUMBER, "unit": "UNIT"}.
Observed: {"value": 11.5, "unit": "mL"}
